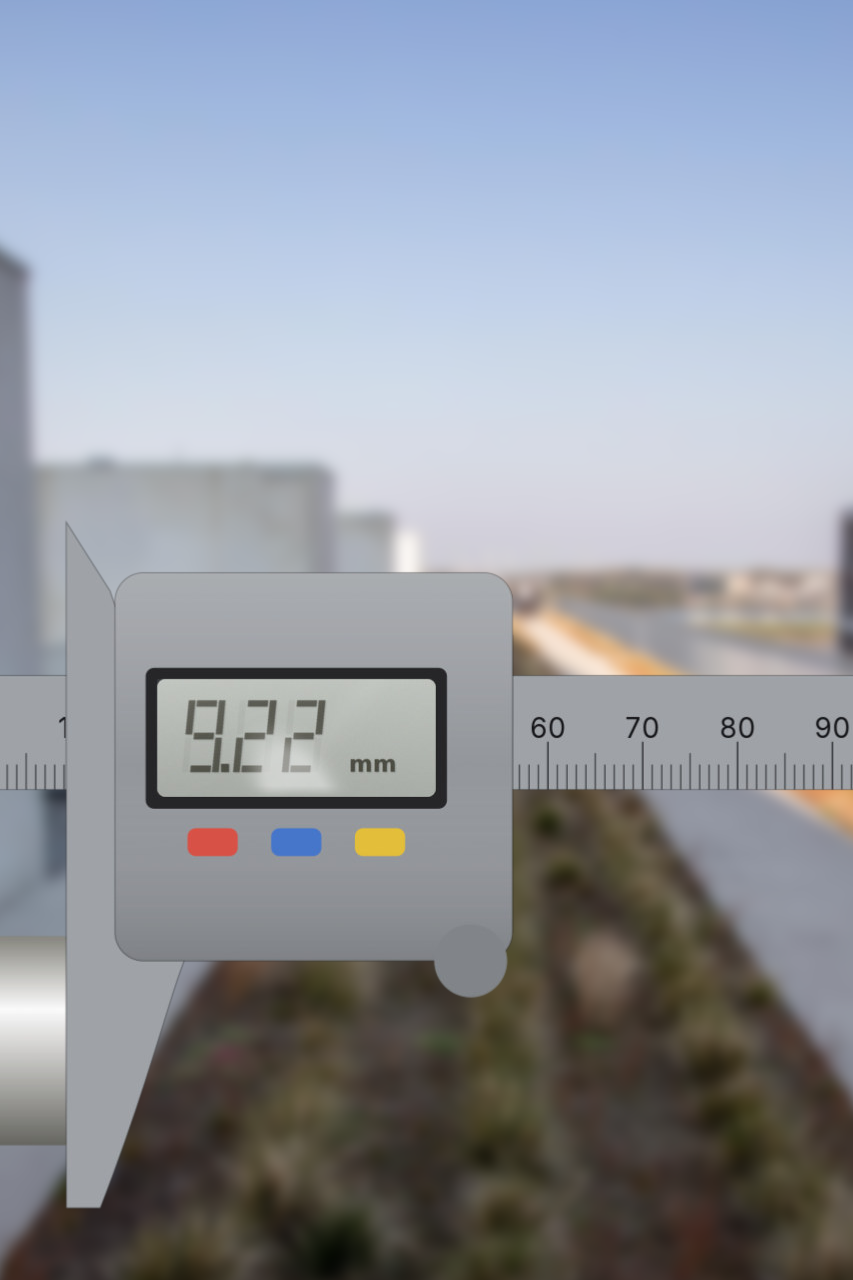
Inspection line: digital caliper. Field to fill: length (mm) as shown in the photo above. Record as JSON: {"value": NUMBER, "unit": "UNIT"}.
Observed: {"value": 9.22, "unit": "mm"}
